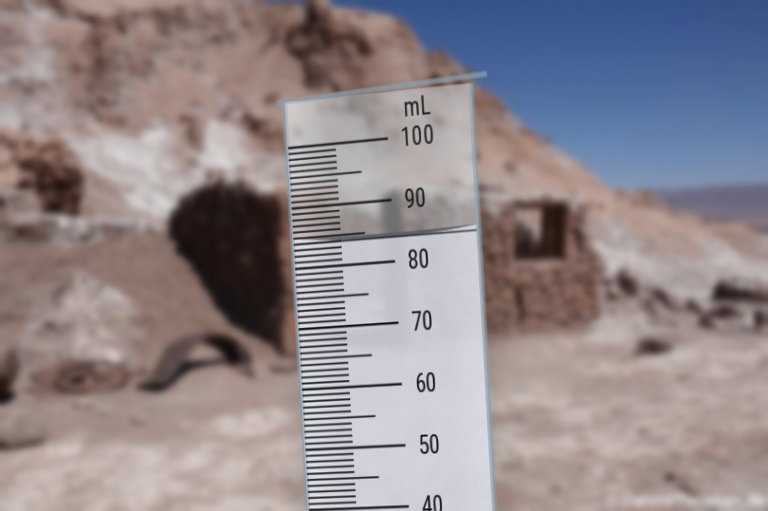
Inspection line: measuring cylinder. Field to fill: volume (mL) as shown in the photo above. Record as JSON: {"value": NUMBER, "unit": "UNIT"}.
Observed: {"value": 84, "unit": "mL"}
